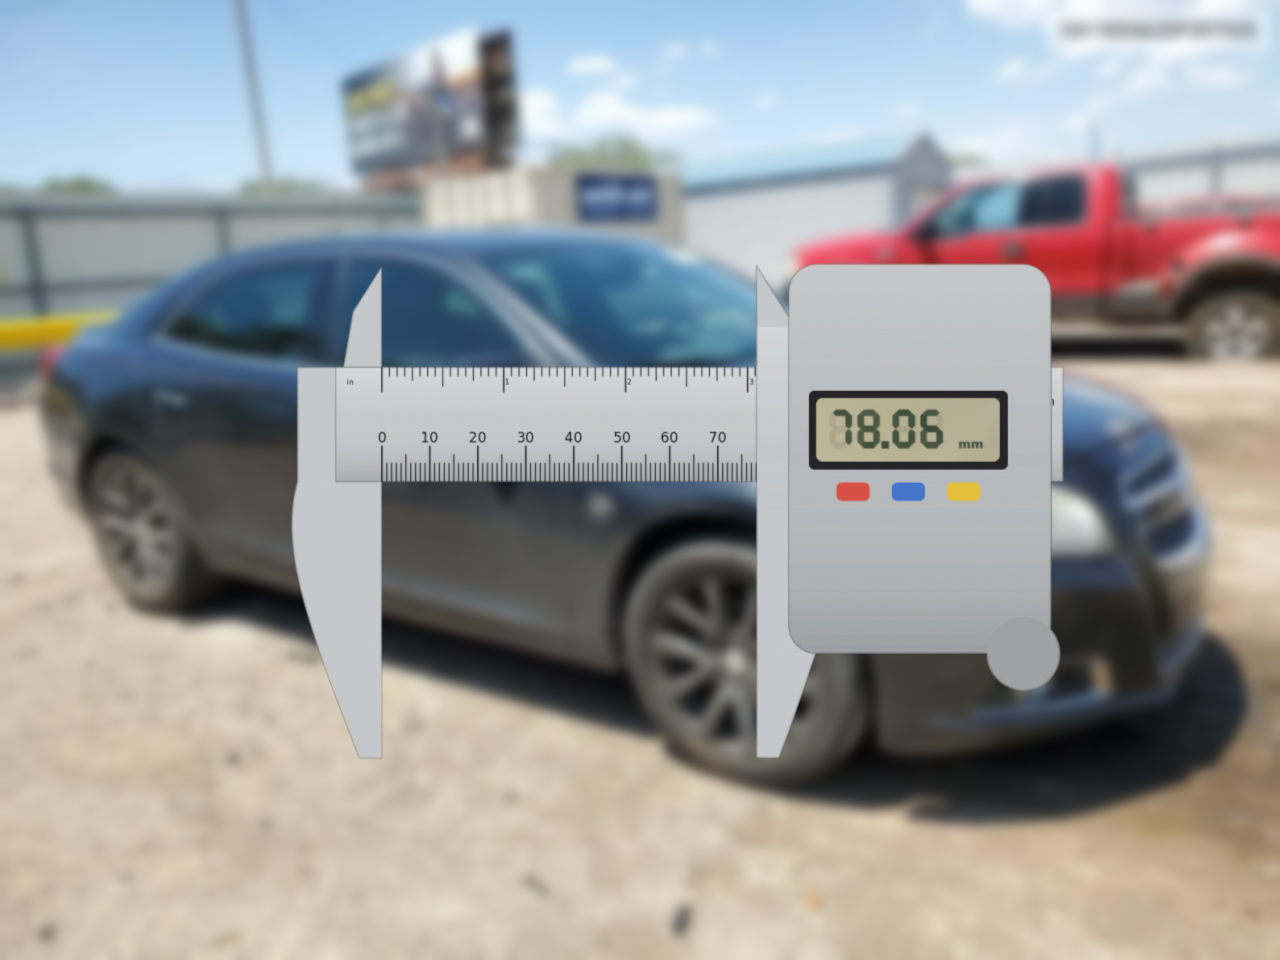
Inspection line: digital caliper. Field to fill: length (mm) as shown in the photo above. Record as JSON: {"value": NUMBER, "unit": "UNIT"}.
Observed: {"value": 78.06, "unit": "mm"}
